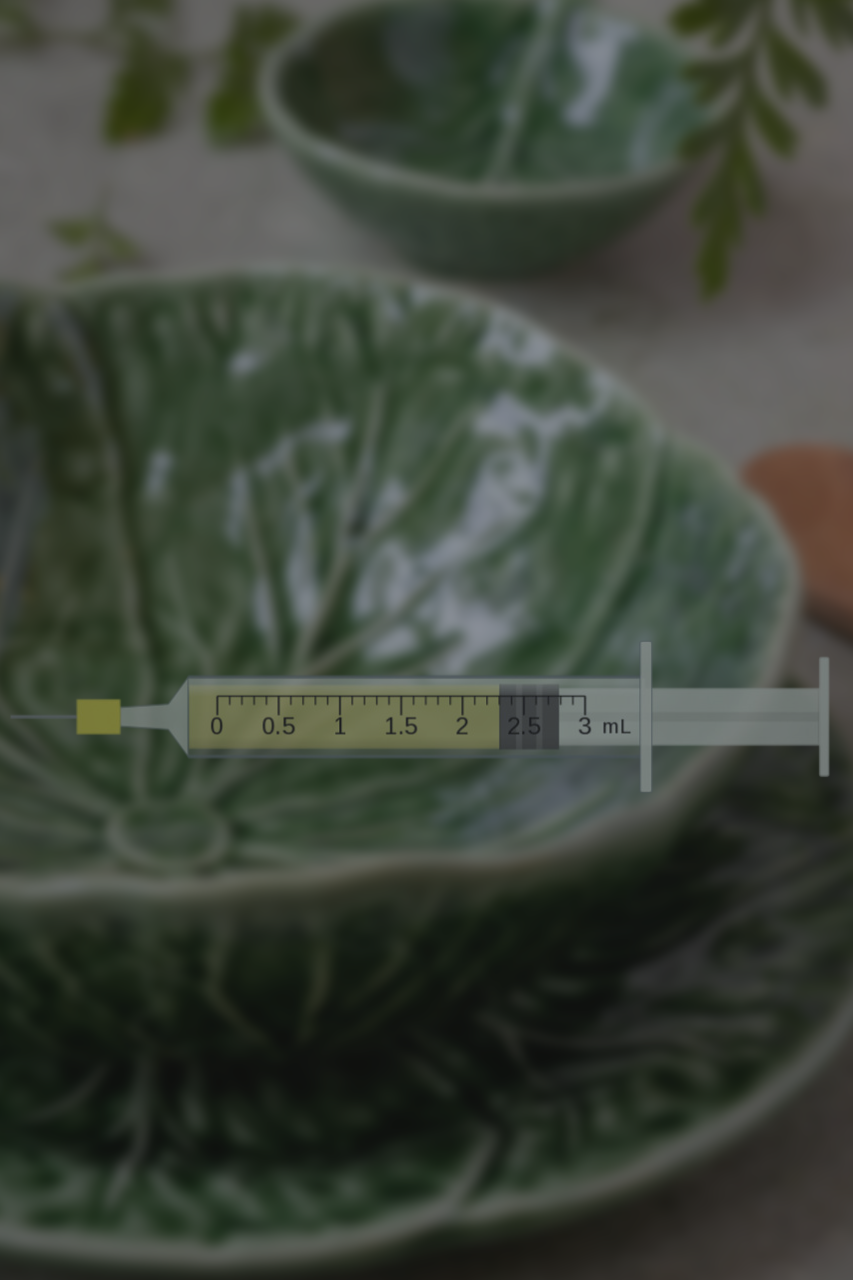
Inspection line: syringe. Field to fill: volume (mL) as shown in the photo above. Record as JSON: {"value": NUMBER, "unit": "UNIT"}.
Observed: {"value": 2.3, "unit": "mL"}
